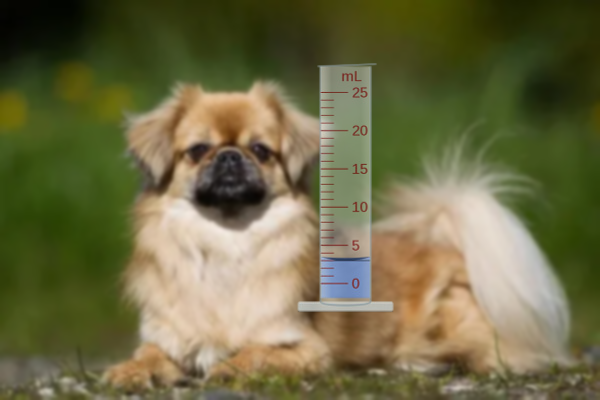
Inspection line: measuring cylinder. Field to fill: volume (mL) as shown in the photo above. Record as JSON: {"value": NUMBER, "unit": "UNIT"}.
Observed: {"value": 3, "unit": "mL"}
